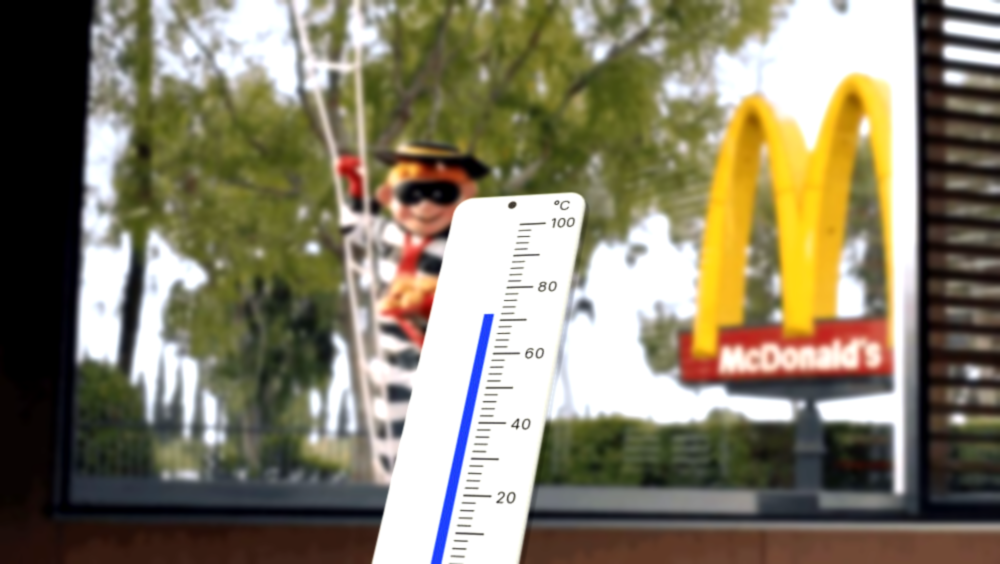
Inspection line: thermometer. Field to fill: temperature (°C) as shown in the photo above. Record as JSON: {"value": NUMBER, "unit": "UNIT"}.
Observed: {"value": 72, "unit": "°C"}
